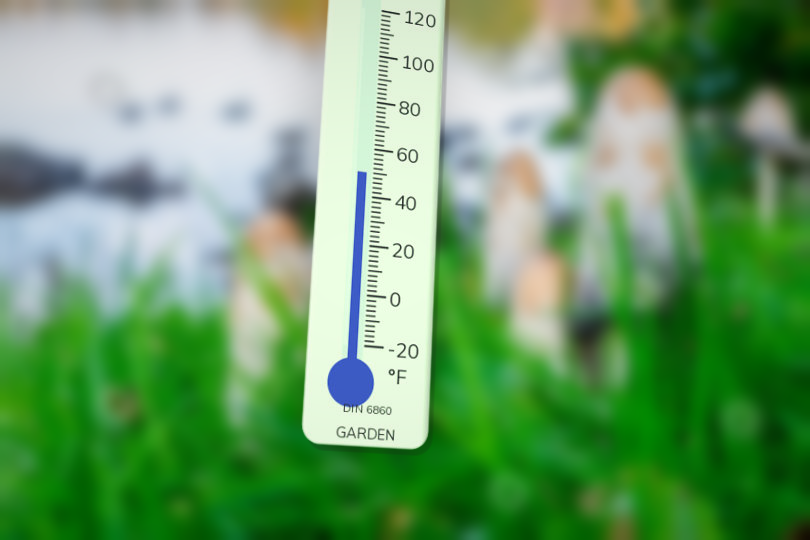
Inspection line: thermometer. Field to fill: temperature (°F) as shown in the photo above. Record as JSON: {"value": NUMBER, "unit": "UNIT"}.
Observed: {"value": 50, "unit": "°F"}
